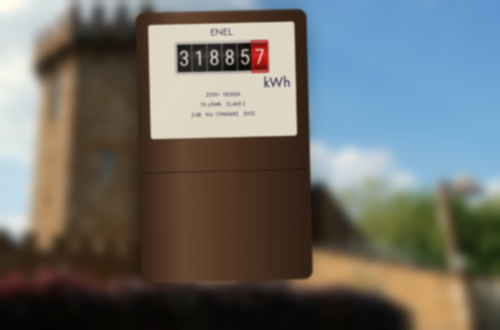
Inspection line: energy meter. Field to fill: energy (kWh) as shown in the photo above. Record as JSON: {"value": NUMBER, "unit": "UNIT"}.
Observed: {"value": 31885.7, "unit": "kWh"}
